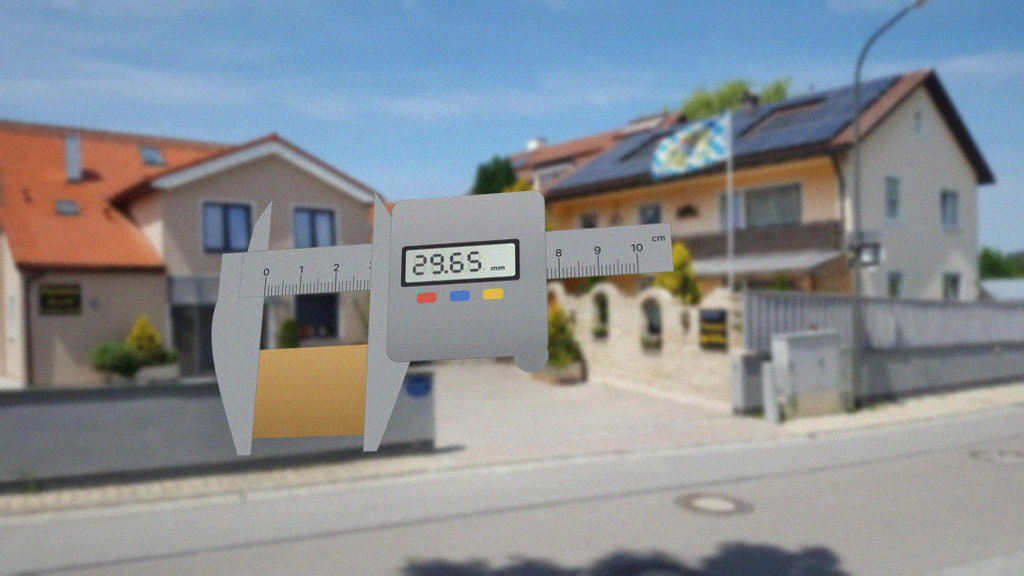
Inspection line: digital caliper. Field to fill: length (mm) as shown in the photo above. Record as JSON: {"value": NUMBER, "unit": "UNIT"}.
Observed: {"value": 29.65, "unit": "mm"}
